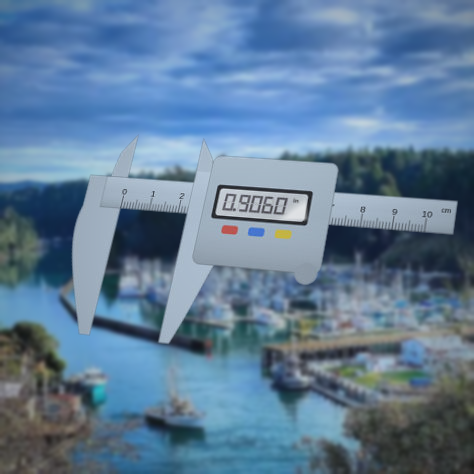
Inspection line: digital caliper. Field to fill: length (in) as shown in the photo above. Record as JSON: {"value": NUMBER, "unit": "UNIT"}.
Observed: {"value": 0.9060, "unit": "in"}
